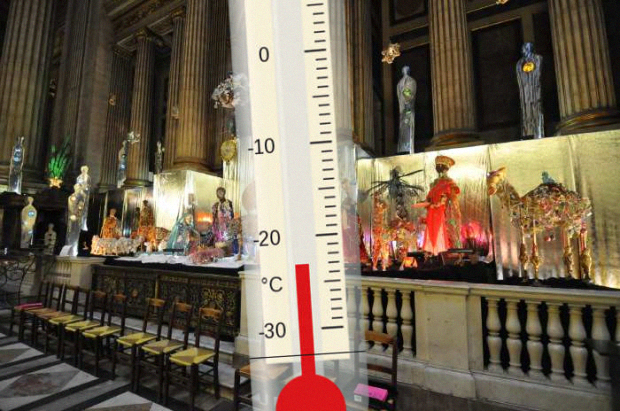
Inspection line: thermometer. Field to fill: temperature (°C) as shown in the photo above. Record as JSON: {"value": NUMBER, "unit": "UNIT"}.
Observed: {"value": -23, "unit": "°C"}
